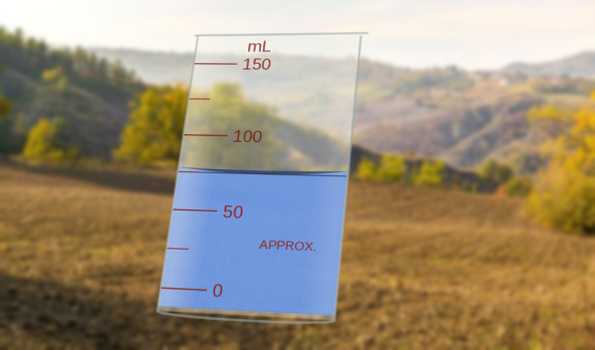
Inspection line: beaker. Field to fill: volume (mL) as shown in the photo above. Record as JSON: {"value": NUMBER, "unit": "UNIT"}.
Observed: {"value": 75, "unit": "mL"}
